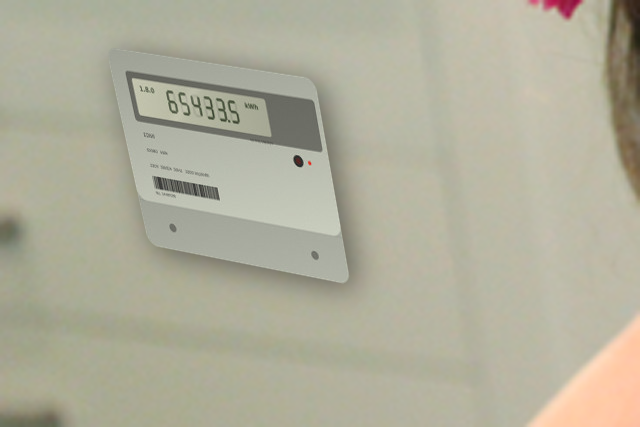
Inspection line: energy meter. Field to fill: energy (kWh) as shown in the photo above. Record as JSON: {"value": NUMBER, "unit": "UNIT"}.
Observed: {"value": 65433.5, "unit": "kWh"}
